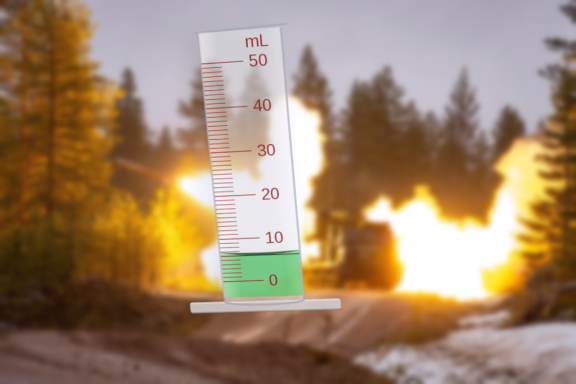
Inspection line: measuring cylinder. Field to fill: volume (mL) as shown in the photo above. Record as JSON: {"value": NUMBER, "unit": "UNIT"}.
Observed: {"value": 6, "unit": "mL"}
